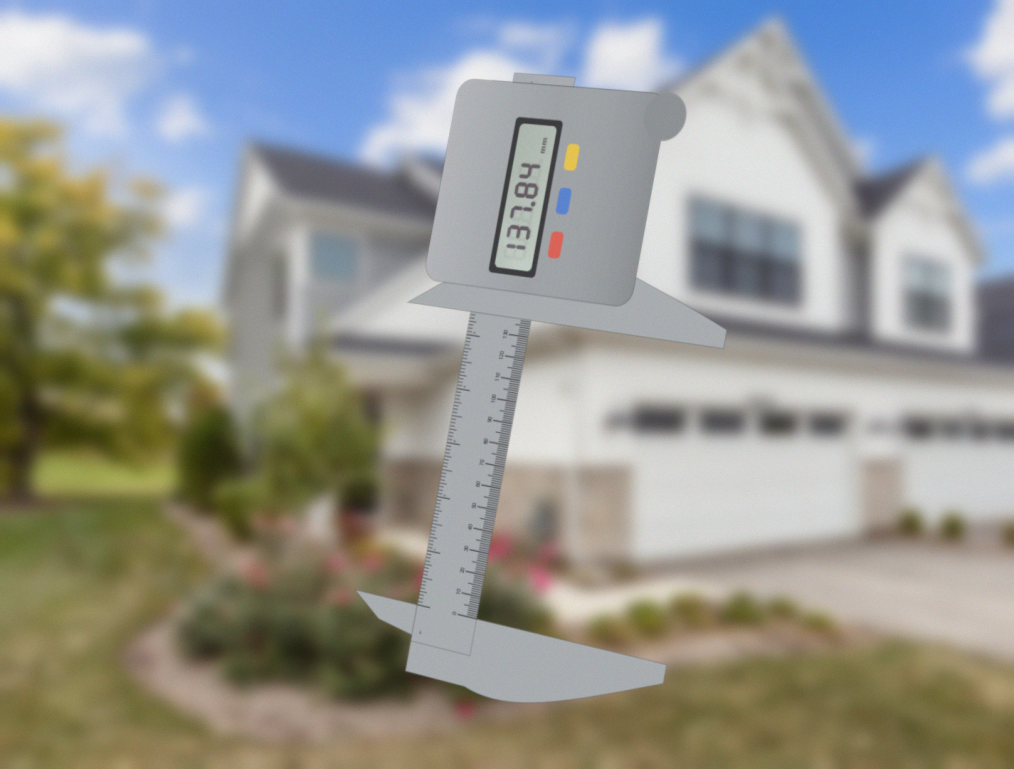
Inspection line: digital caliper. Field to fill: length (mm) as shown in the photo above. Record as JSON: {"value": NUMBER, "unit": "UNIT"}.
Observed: {"value": 137.84, "unit": "mm"}
